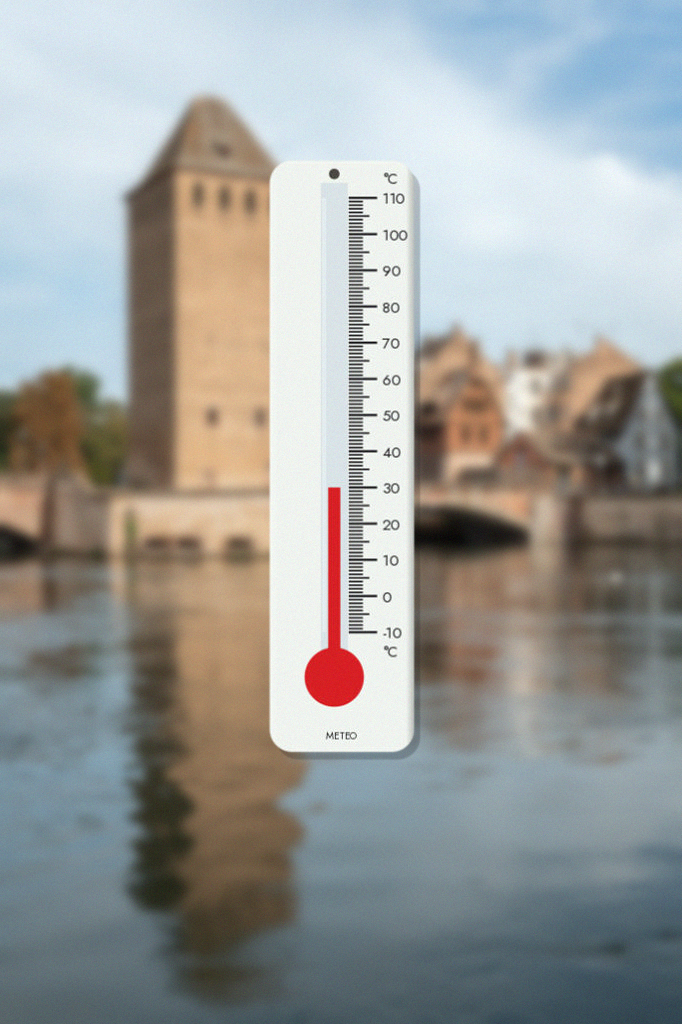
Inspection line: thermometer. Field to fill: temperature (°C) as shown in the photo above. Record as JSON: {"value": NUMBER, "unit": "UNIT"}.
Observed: {"value": 30, "unit": "°C"}
